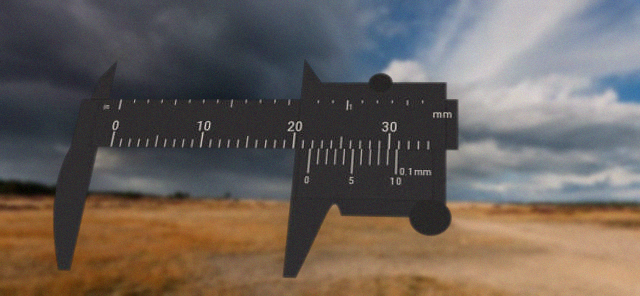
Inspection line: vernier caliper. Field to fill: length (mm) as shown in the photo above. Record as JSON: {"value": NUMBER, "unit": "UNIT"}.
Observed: {"value": 21.8, "unit": "mm"}
